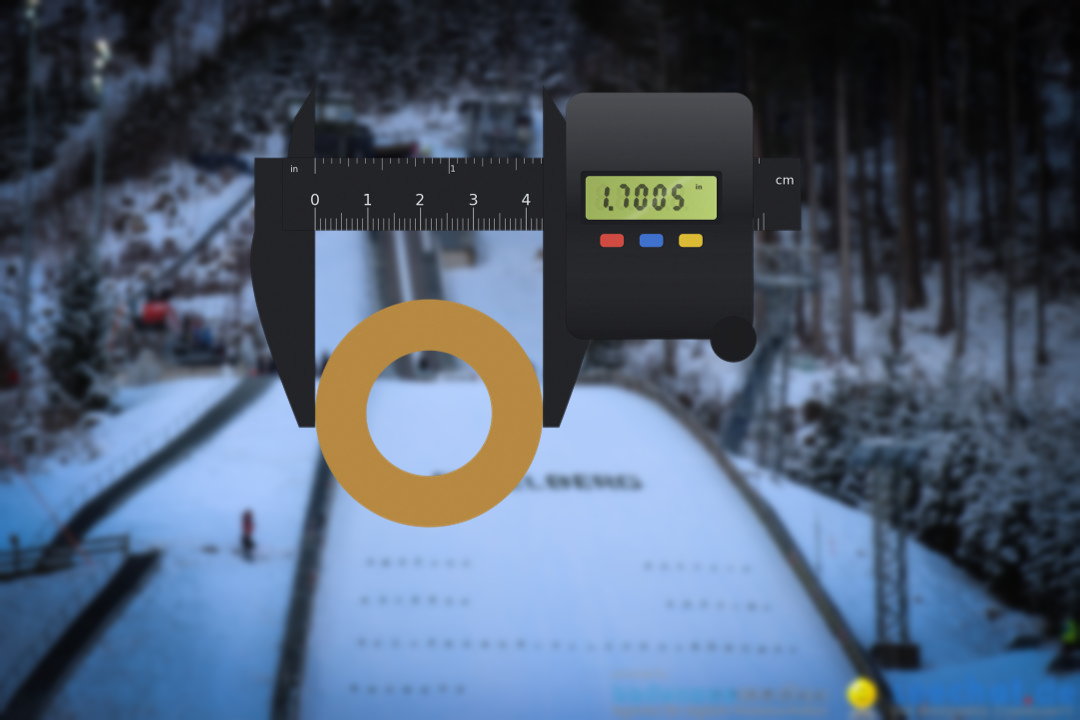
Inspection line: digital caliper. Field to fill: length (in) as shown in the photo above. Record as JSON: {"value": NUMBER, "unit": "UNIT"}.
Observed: {"value": 1.7005, "unit": "in"}
